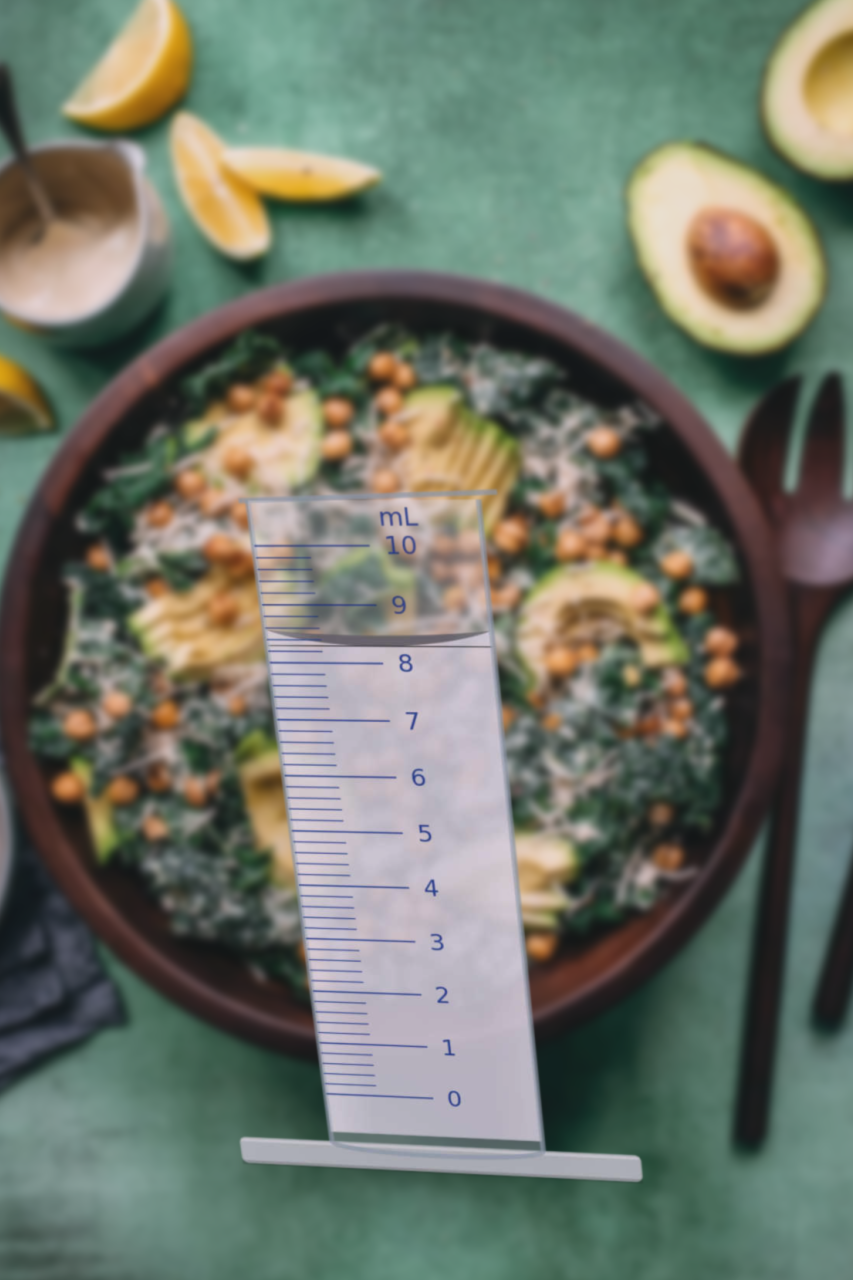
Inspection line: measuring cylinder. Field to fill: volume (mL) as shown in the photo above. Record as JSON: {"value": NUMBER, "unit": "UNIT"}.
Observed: {"value": 8.3, "unit": "mL"}
